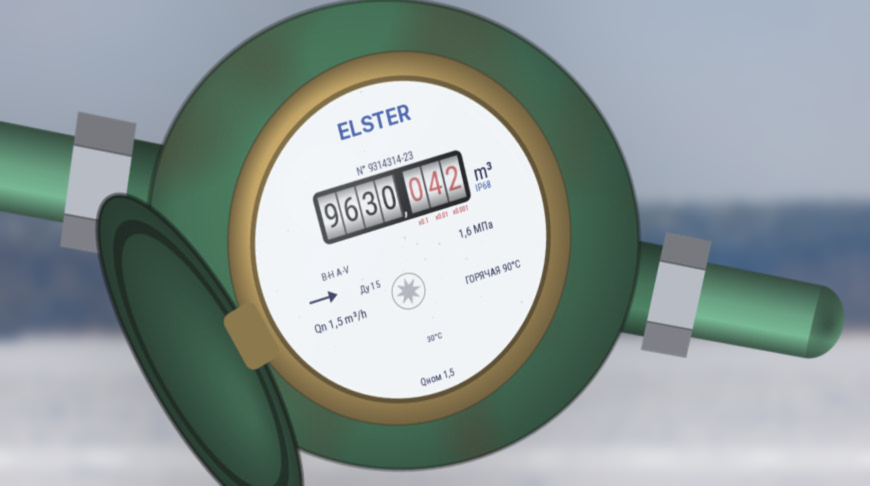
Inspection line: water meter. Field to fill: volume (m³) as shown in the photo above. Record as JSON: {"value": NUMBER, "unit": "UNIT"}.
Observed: {"value": 9630.042, "unit": "m³"}
